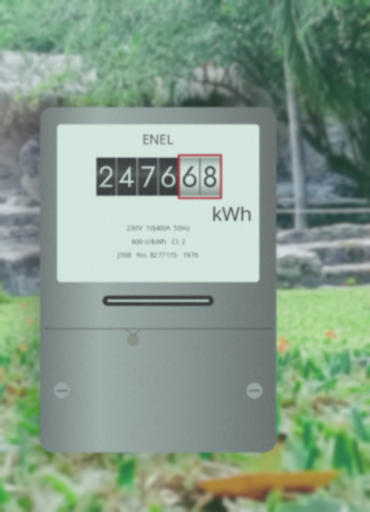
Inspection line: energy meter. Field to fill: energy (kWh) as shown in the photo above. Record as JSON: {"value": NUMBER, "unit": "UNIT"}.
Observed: {"value": 2476.68, "unit": "kWh"}
